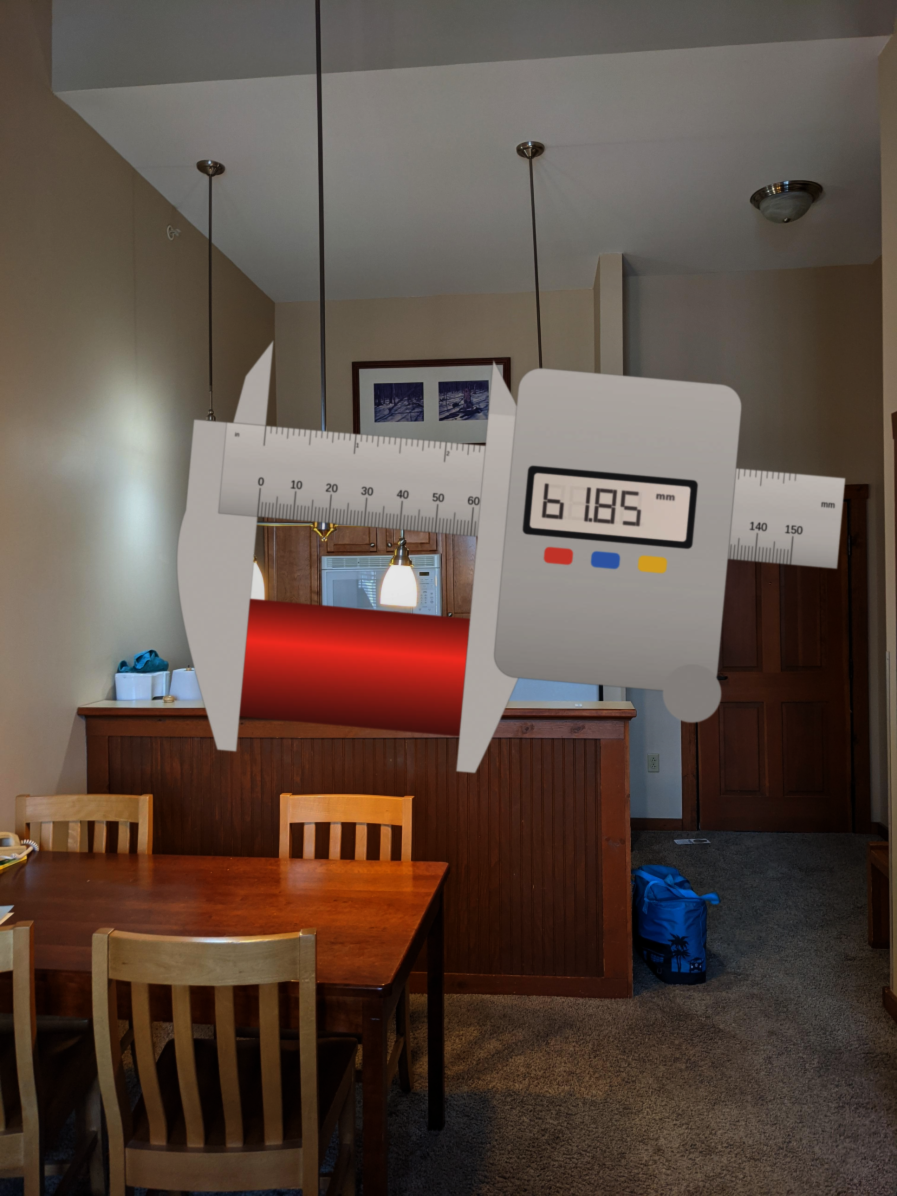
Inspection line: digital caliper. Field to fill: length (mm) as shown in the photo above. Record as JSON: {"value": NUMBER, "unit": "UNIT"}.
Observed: {"value": 61.85, "unit": "mm"}
